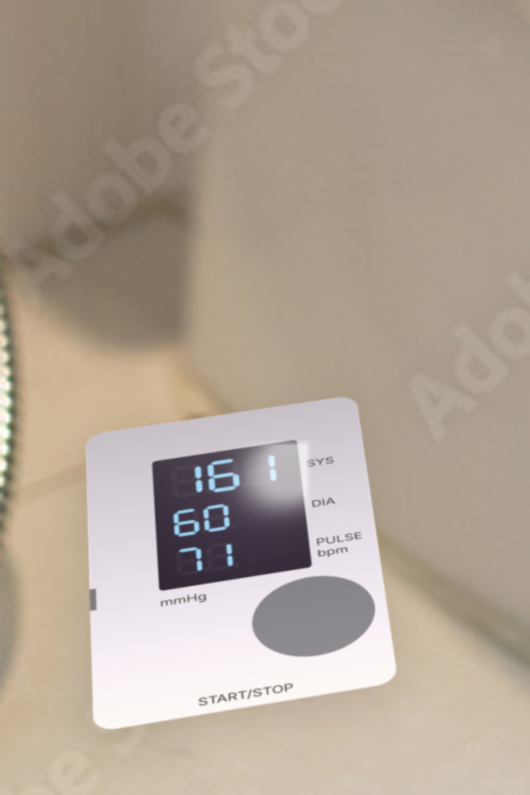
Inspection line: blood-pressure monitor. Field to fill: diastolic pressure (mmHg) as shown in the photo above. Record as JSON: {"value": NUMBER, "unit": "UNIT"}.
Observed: {"value": 60, "unit": "mmHg"}
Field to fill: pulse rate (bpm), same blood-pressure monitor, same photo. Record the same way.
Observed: {"value": 71, "unit": "bpm"}
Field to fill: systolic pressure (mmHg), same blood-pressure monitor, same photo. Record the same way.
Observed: {"value": 161, "unit": "mmHg"}
